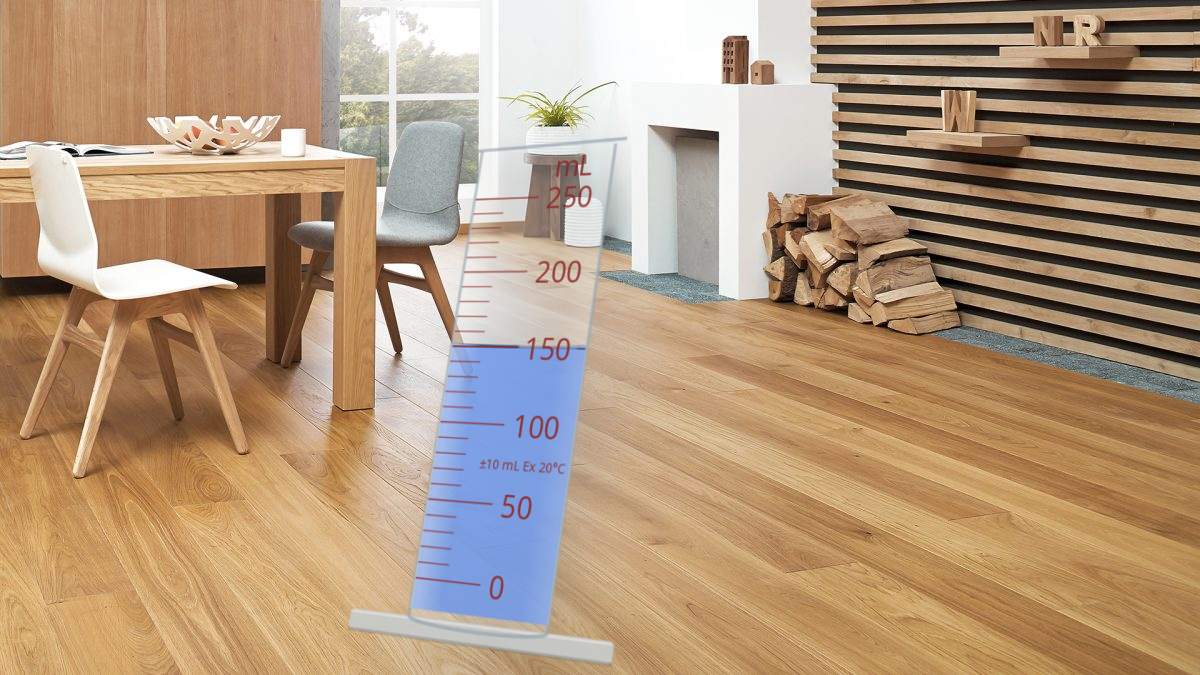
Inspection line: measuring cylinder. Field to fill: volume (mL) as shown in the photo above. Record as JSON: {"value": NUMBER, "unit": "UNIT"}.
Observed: {"value": 150, "unit": "mL"}
